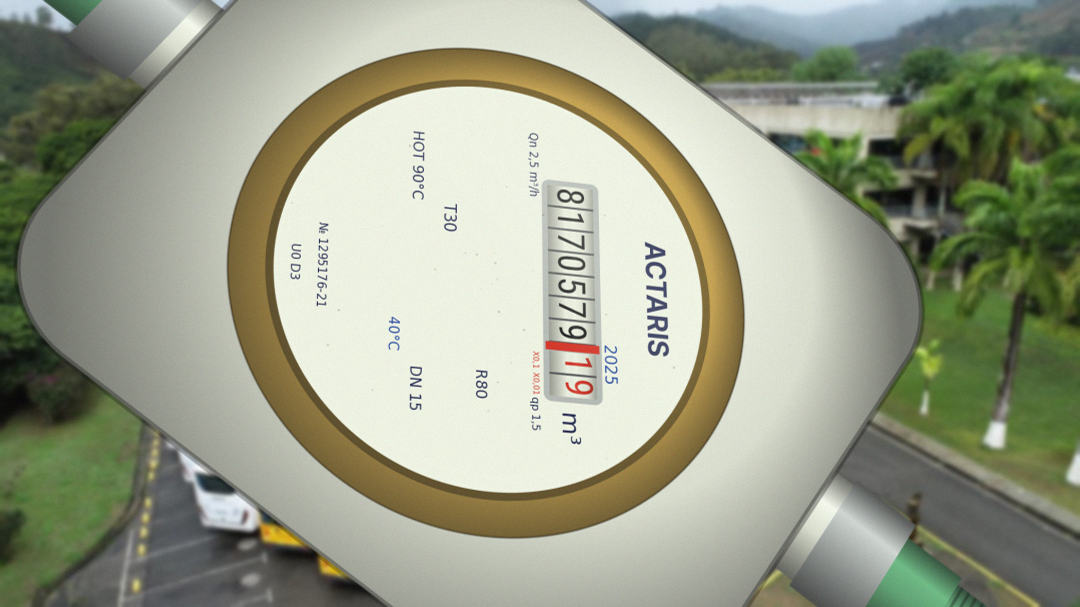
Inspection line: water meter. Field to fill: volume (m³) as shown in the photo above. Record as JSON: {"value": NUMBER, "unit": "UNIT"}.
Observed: {"value": 8170579.19, "unit": "m³"}
